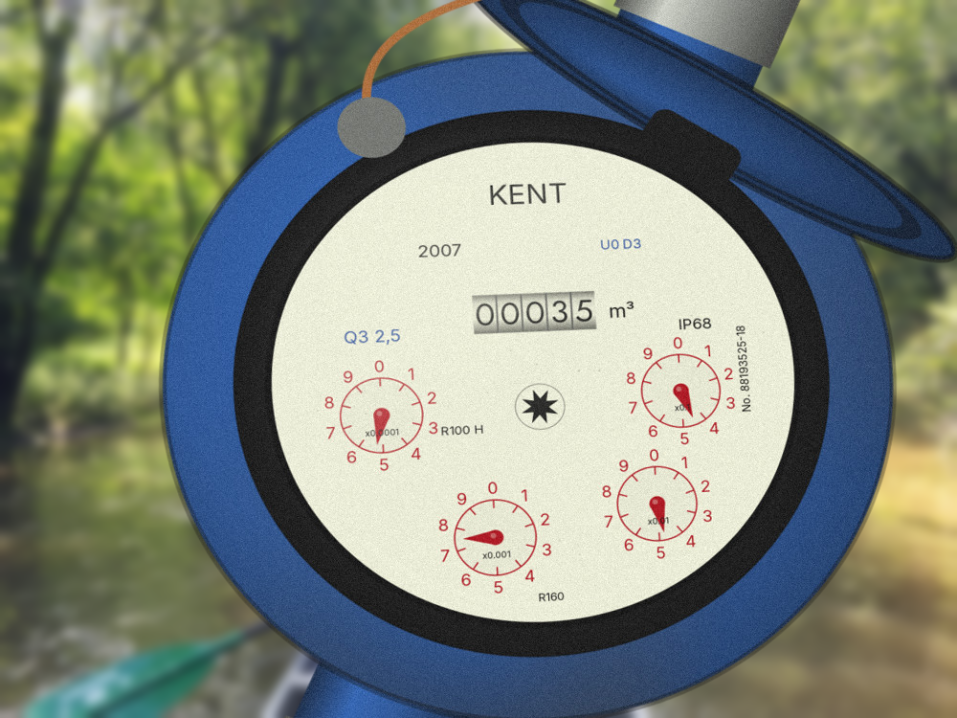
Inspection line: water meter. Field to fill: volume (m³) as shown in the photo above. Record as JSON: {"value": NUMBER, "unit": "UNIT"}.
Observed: {"value": 35.4475, "unit": "m³"}
